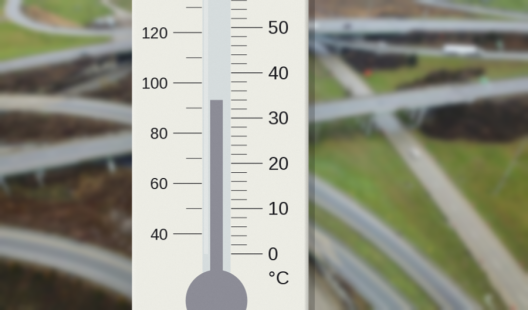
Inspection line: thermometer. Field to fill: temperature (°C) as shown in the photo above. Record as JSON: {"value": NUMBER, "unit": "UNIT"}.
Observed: {"value": 34, "unit": "°C"}
